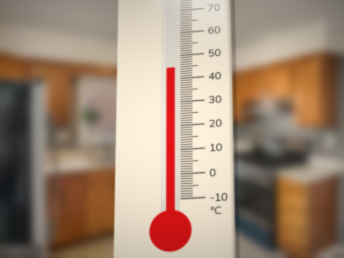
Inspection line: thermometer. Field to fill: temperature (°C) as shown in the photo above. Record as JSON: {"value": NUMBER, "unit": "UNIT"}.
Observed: {"value": 45, "unit": "°C"}
